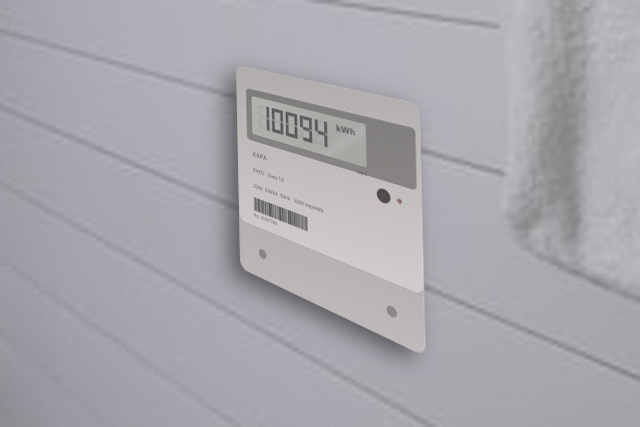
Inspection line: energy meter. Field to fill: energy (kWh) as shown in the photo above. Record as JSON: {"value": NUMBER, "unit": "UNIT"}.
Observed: {"value": 10094, "unit": "kWh"}
